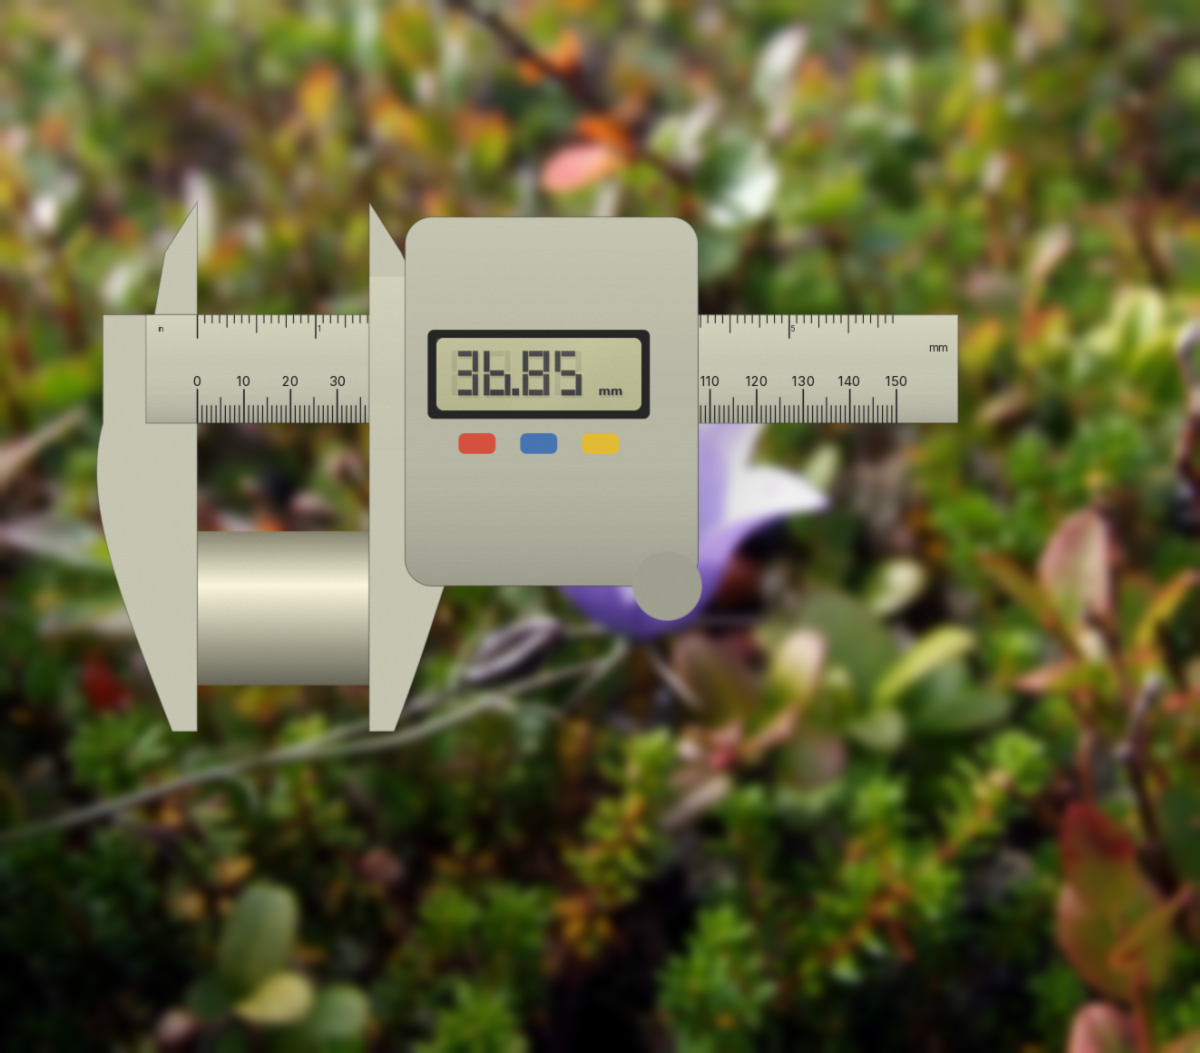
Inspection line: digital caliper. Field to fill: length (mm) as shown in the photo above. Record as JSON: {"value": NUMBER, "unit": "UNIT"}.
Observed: {"value": 36.85, "unit": "mm"}
